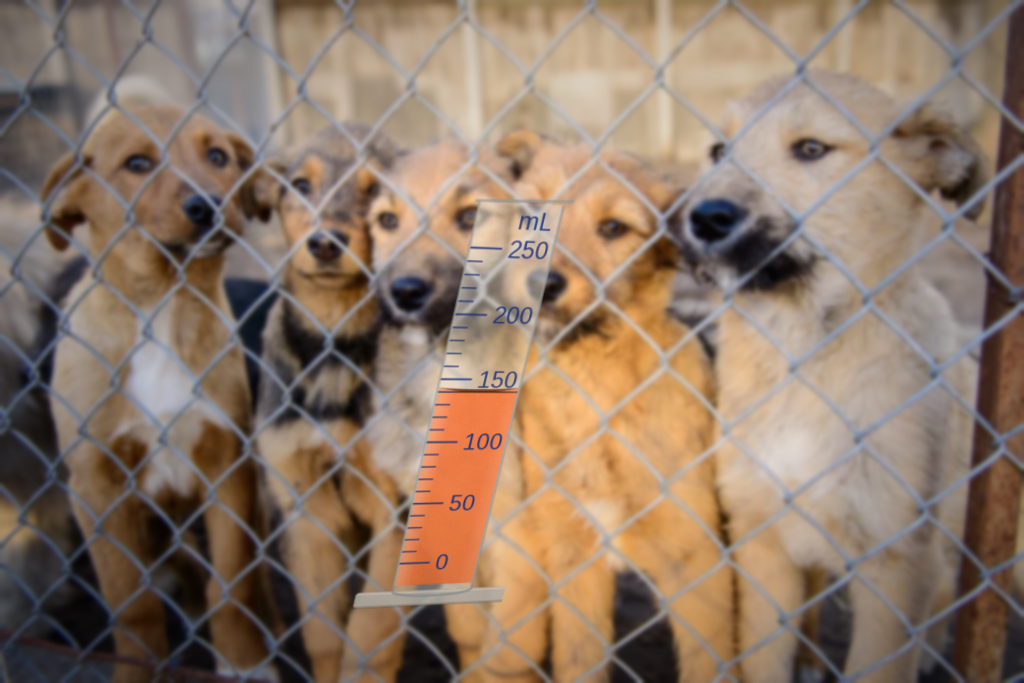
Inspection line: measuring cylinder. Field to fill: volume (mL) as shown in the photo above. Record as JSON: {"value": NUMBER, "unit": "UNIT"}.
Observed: {"value": 140, "unit": "mL"}
